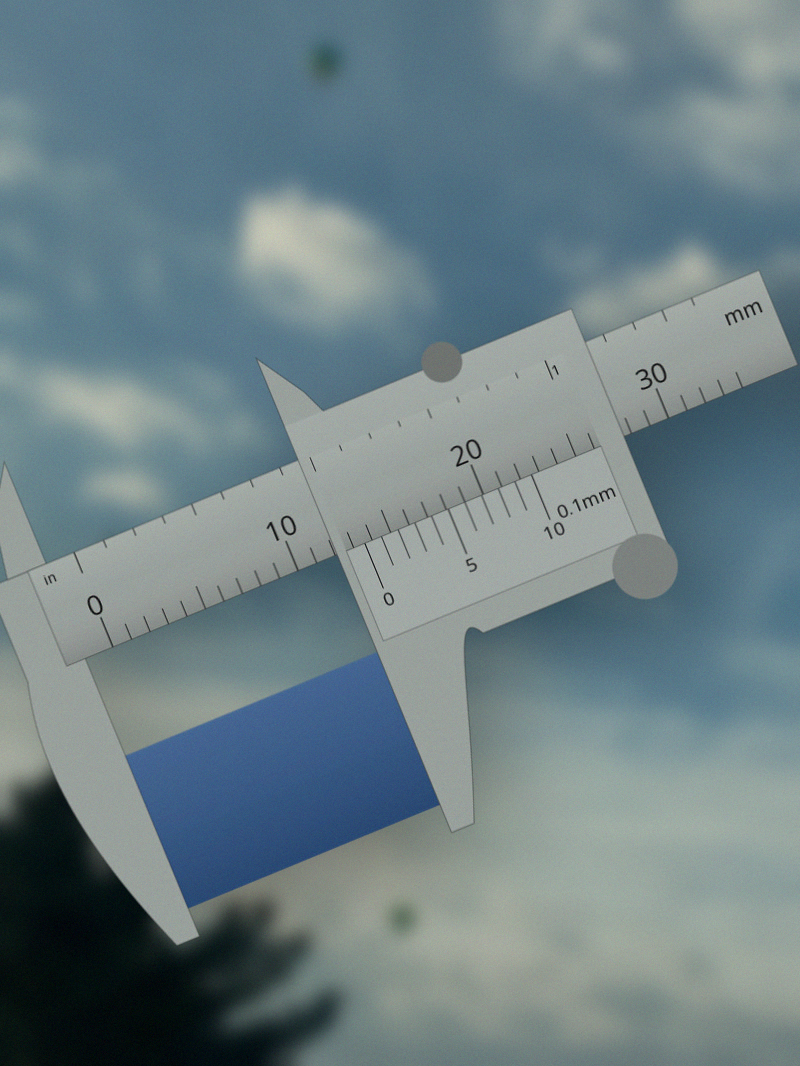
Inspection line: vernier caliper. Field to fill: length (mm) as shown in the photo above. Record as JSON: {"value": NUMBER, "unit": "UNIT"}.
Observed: {"value": 13.6, "unit": "mm"}
